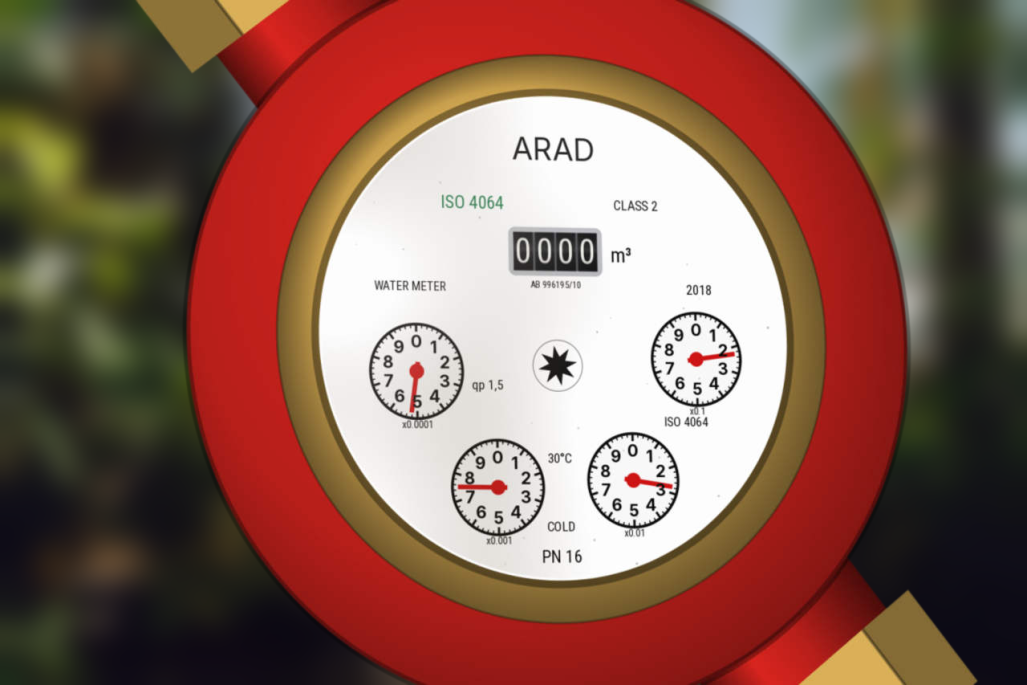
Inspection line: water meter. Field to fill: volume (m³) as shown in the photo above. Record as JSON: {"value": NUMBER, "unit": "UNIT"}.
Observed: {"value": 0.2275, "unit": "m³"}
